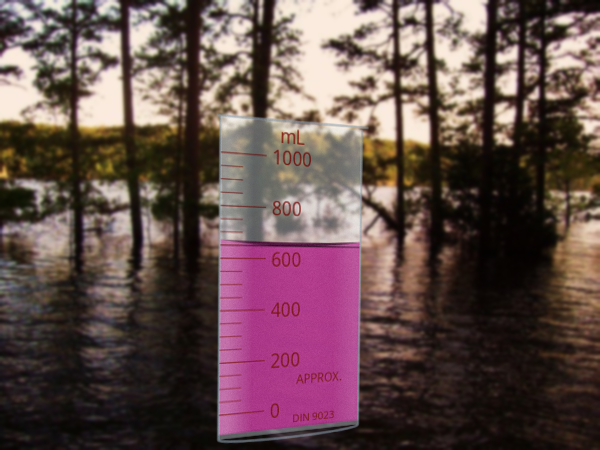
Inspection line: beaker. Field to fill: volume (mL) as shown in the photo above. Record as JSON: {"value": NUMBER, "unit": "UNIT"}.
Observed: {"value": 650, "unit": "mL"}
